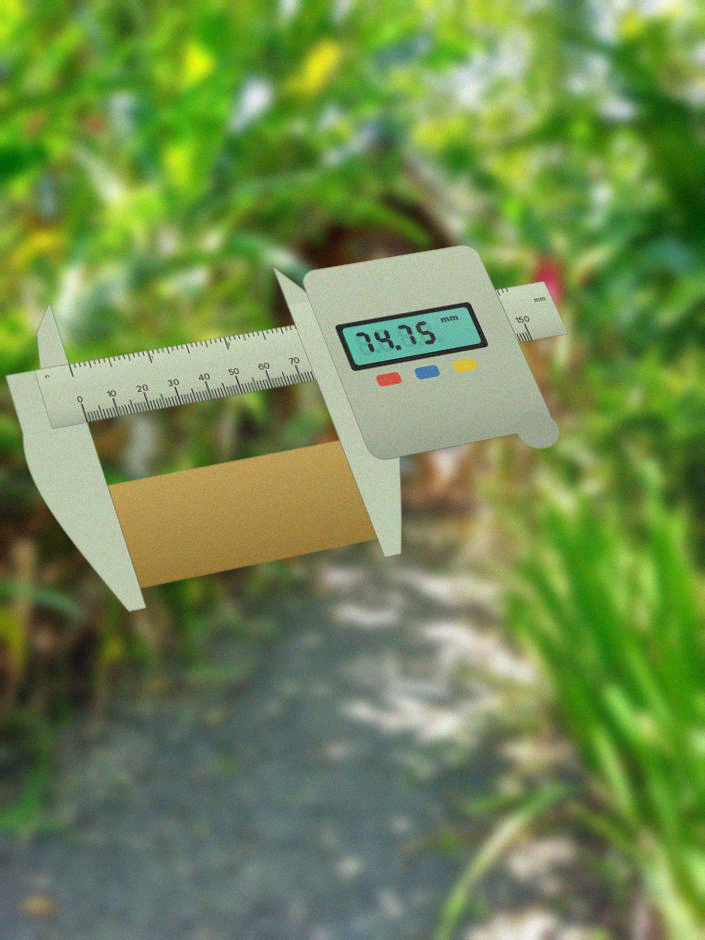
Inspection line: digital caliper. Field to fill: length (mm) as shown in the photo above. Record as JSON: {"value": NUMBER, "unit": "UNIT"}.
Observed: {"value": 74.75, "unit": "mm"}
